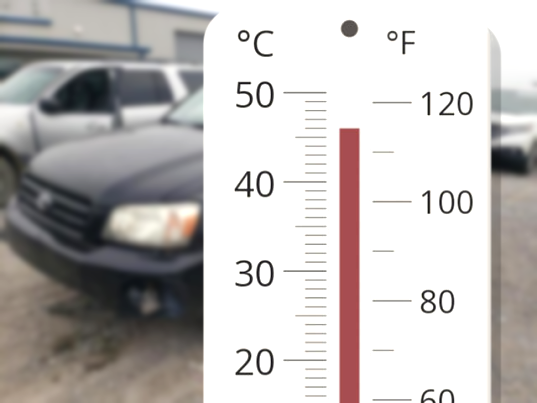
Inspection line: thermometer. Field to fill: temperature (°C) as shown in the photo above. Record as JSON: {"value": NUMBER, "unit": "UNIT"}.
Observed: {"value": 46, "unit": "°C"}
